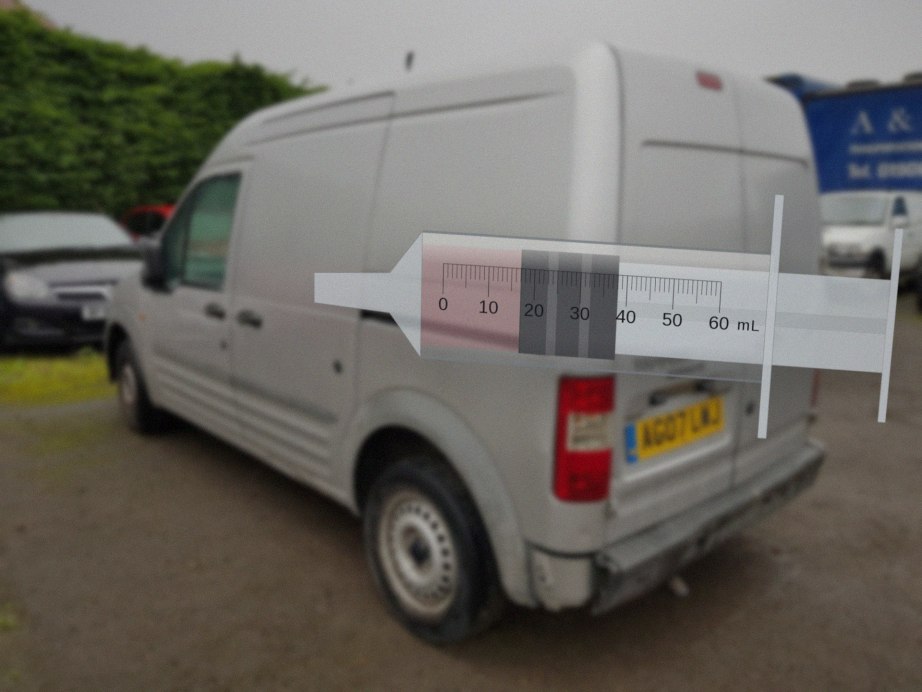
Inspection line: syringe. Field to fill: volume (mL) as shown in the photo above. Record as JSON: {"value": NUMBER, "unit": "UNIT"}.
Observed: {"value": 17, "unit": "mL"}
